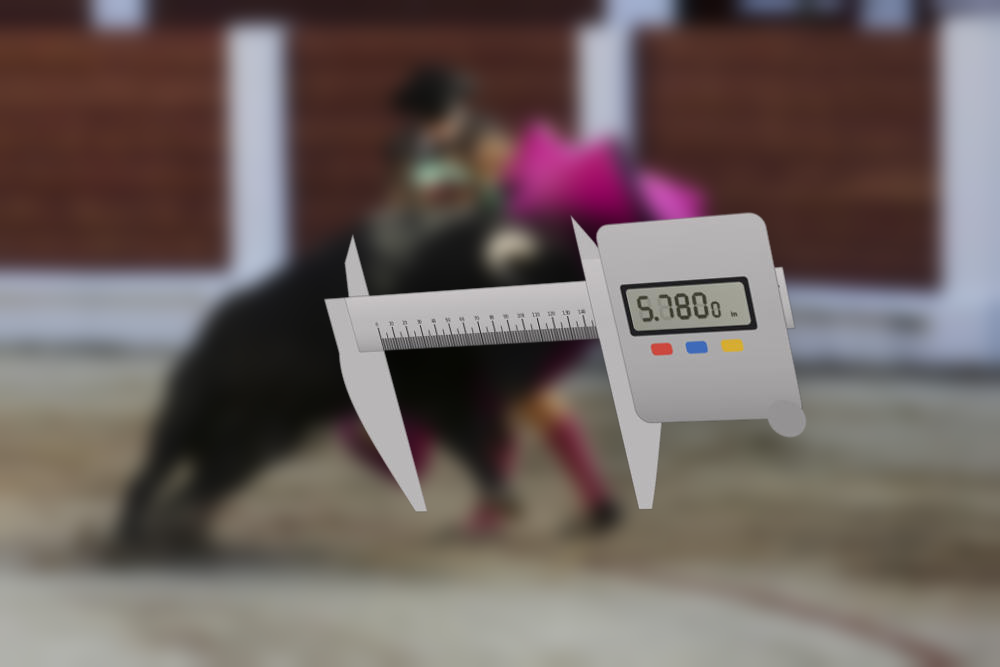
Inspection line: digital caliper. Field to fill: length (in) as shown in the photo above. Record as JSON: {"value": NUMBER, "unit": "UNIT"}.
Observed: {"value": 5.7800, "unit": "in"}
